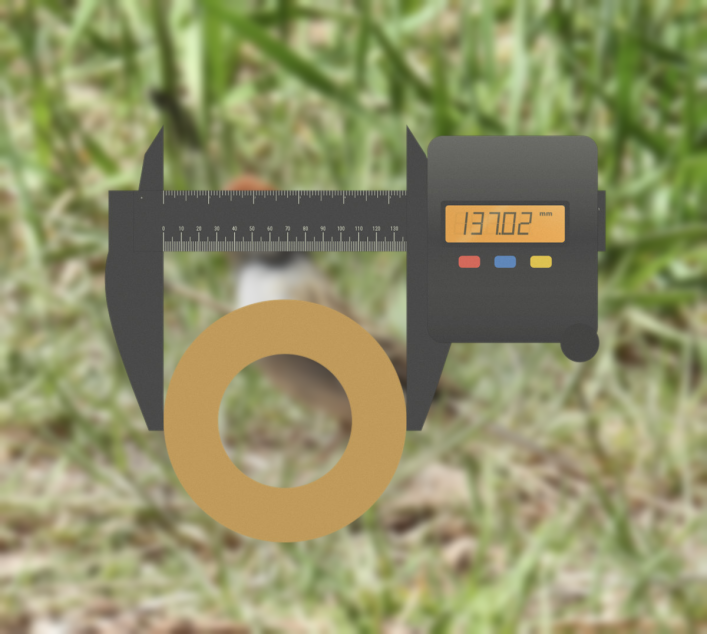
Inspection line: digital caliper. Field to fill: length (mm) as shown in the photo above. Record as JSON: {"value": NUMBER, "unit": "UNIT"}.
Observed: {"value": 137.02, "unit": "mm"}
